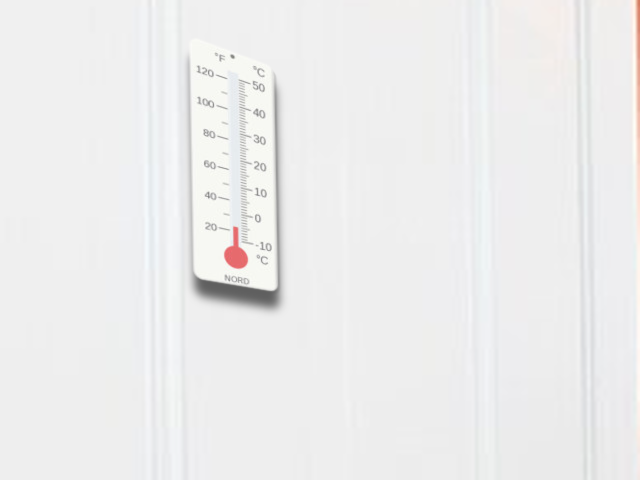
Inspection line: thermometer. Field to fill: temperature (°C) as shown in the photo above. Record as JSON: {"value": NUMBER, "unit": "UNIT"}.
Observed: {"value": -5, "unit": "°C"}
